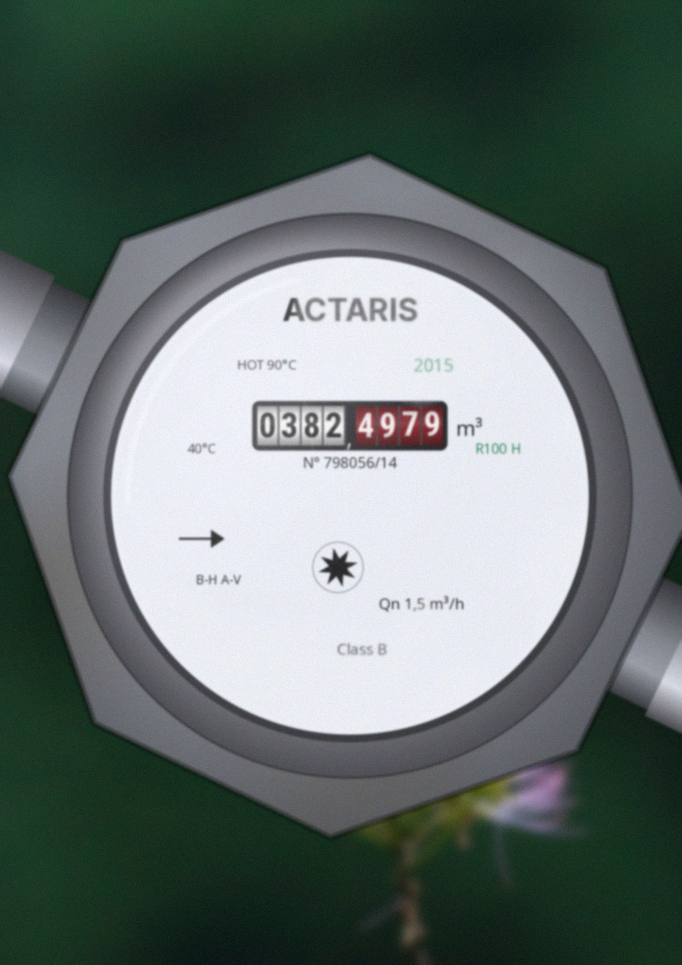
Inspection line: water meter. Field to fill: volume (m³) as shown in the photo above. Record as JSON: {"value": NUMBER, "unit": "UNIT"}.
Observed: {"value": 382.4979, "unit": "m³"}
